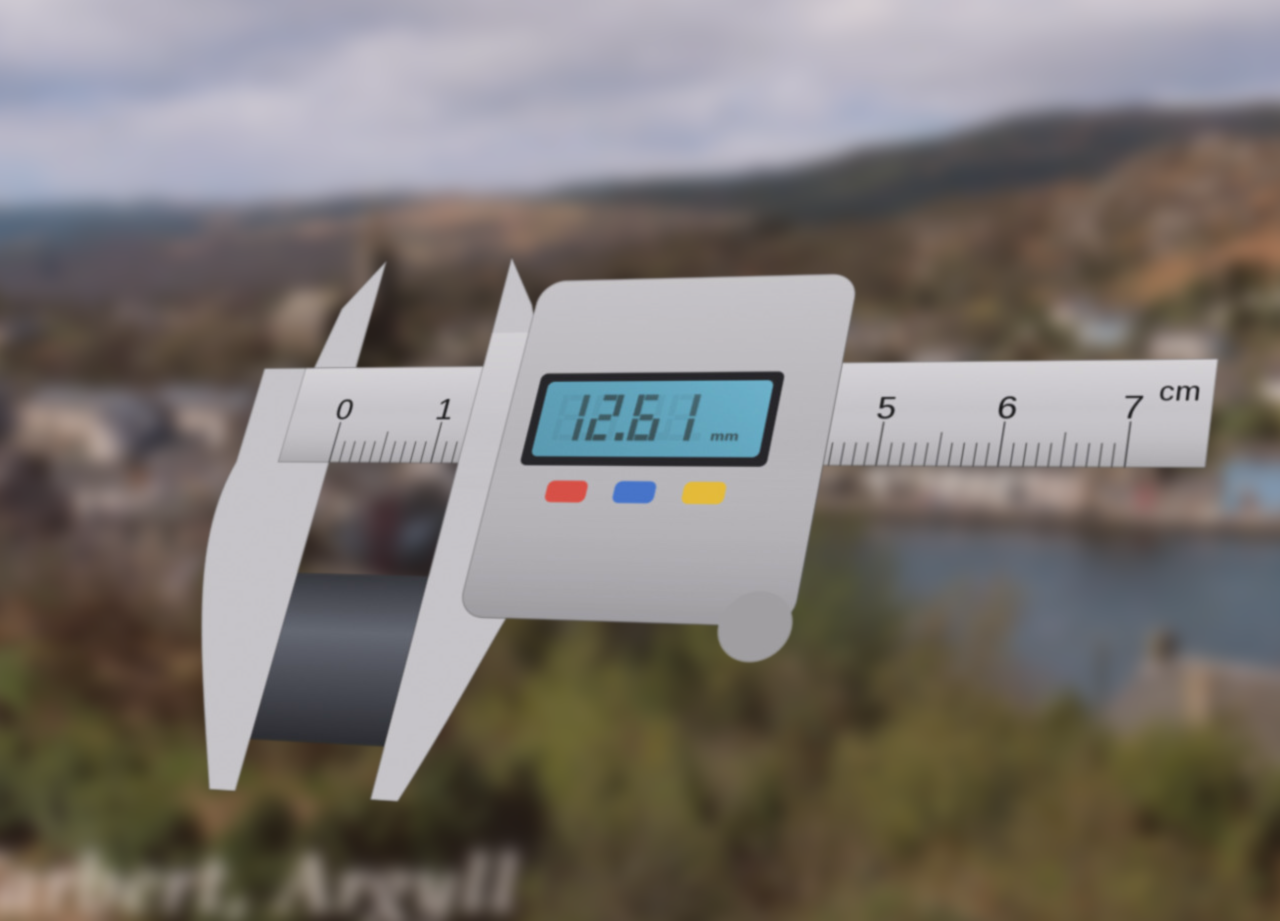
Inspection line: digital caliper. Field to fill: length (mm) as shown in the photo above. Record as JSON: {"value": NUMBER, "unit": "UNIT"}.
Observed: {"value": 12.61, "unit": "mm"}
